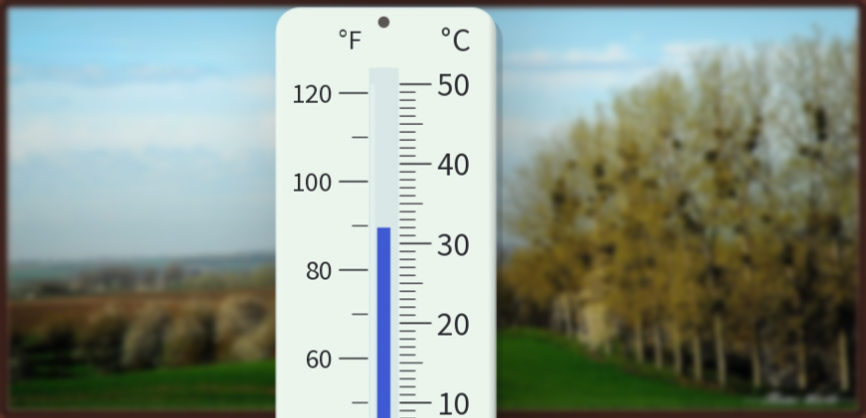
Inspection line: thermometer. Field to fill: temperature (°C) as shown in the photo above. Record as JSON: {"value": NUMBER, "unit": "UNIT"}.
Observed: {"value": 32, "unit": "°C"}
